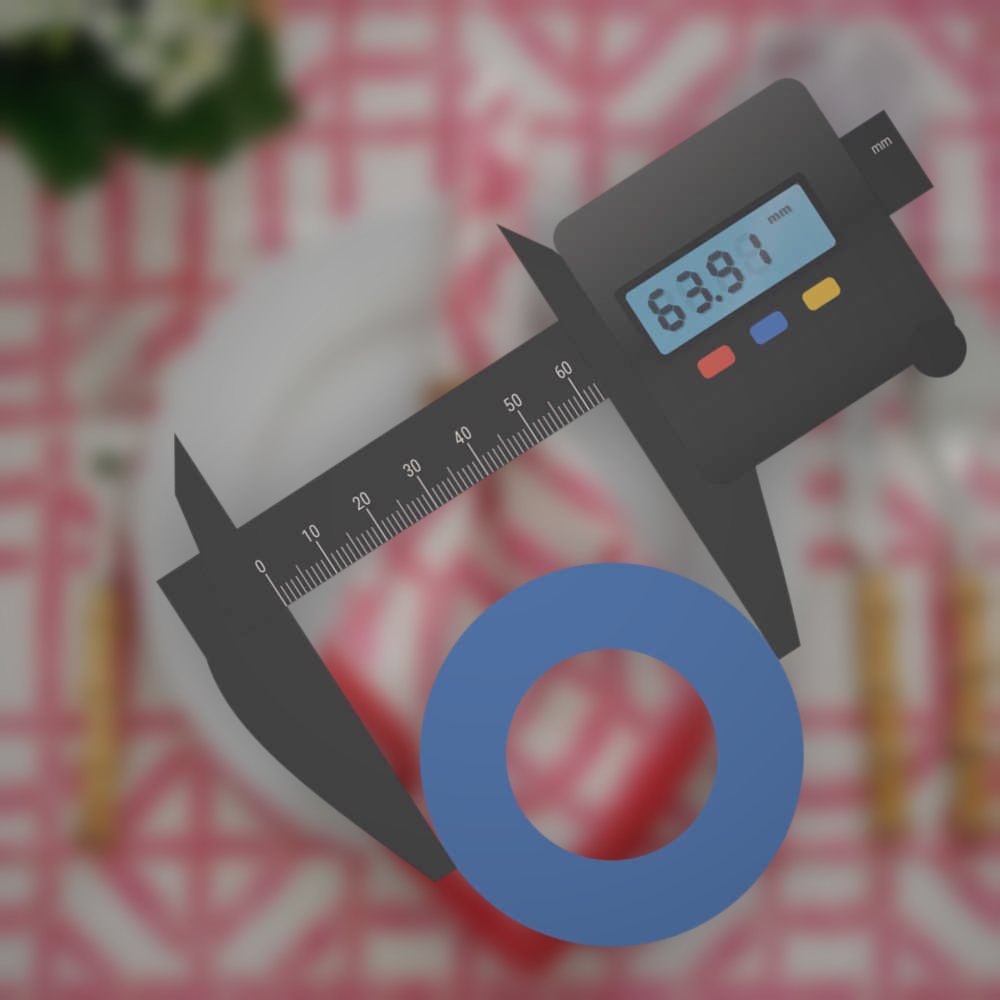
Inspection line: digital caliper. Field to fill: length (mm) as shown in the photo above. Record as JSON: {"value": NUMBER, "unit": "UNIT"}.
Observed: {"value": 63.91, "unit": "mm"}
